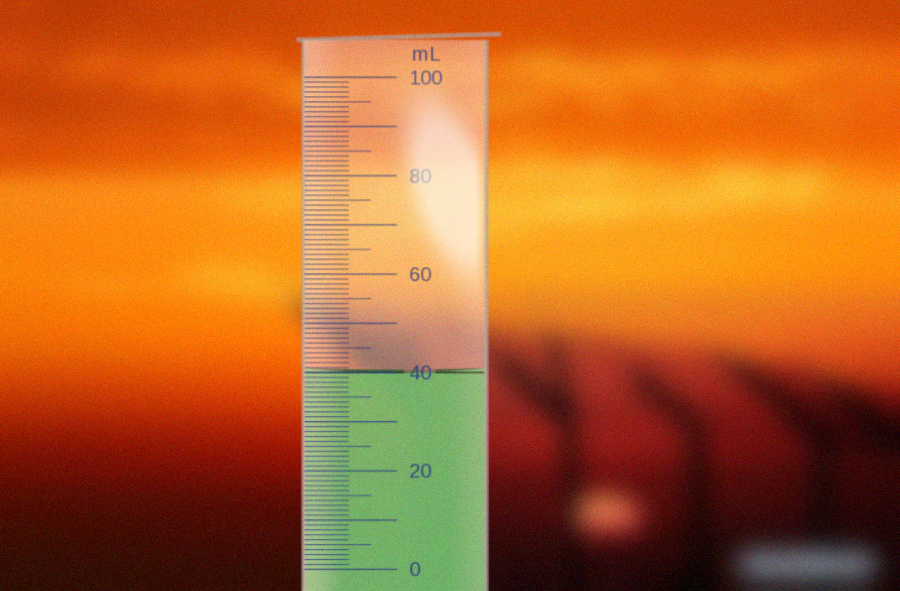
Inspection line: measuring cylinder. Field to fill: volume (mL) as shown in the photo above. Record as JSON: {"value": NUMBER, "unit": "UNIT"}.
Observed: {"value": 40, "unit": "mL"}
